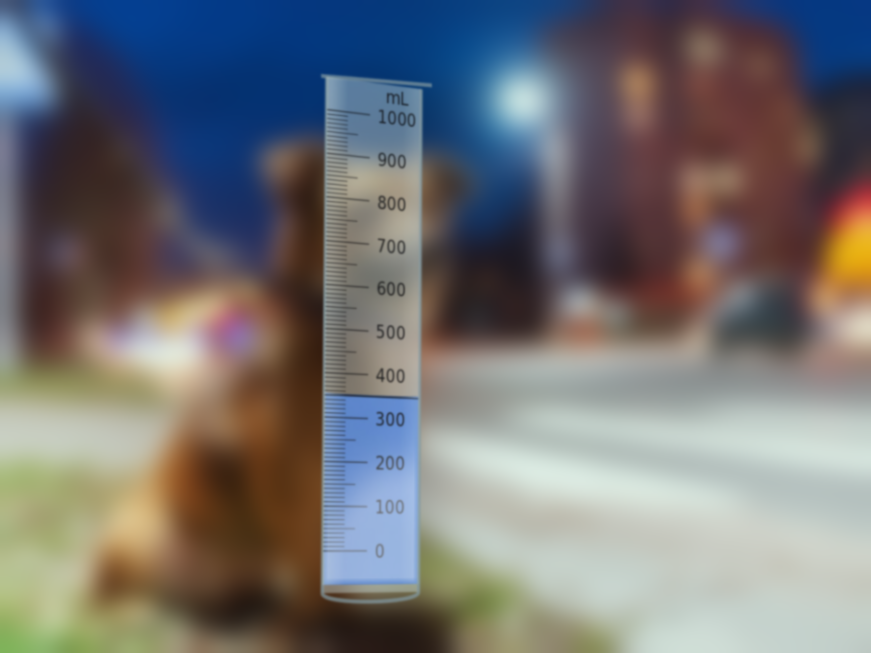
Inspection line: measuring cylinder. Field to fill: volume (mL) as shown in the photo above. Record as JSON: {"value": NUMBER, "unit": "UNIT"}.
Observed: {"value": 350, "unit": "mL"}
